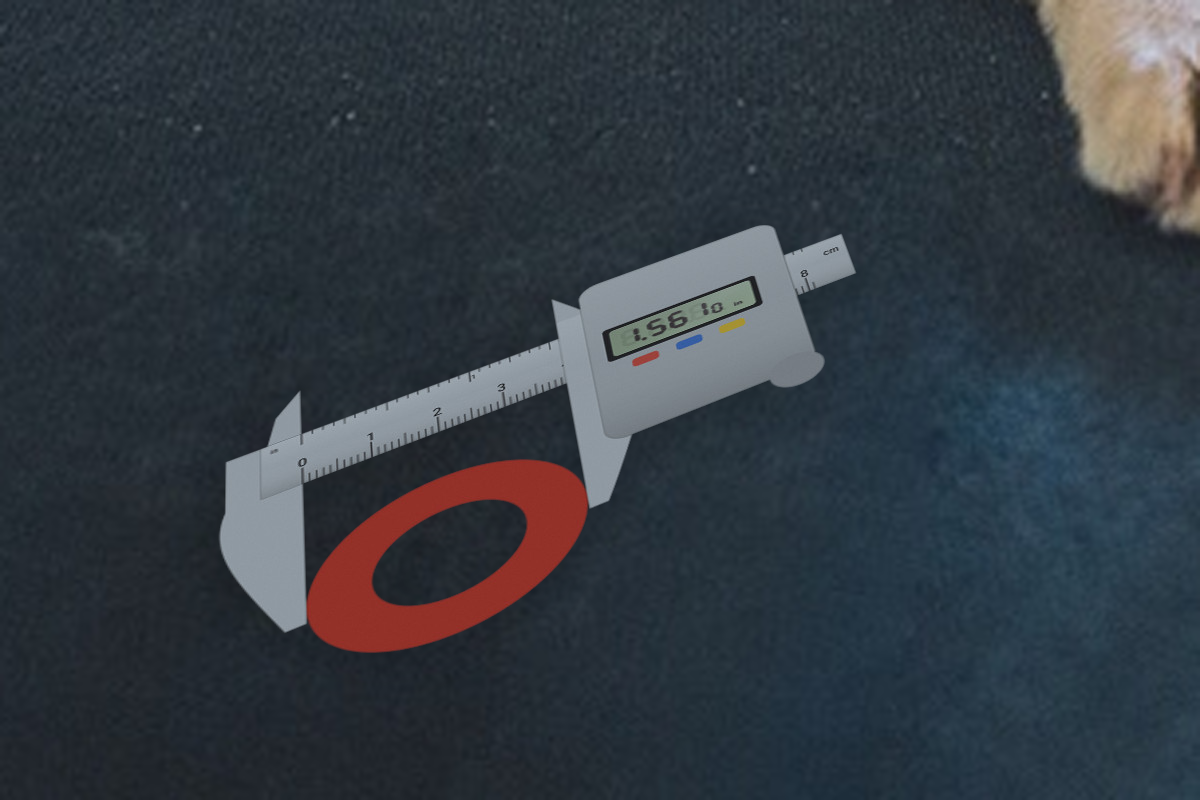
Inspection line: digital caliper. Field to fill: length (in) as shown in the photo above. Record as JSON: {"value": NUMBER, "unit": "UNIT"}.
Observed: {"value": 1.5610, "unit": "in"}
